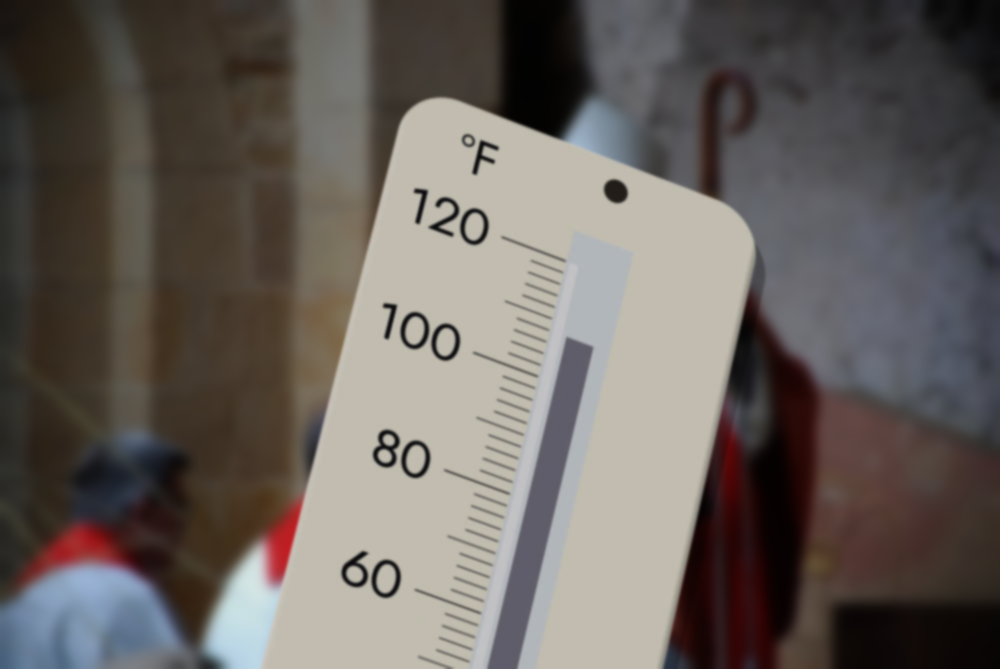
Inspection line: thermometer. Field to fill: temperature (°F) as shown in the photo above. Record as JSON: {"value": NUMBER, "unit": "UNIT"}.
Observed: {"value": 108, "unit": "°F"}
